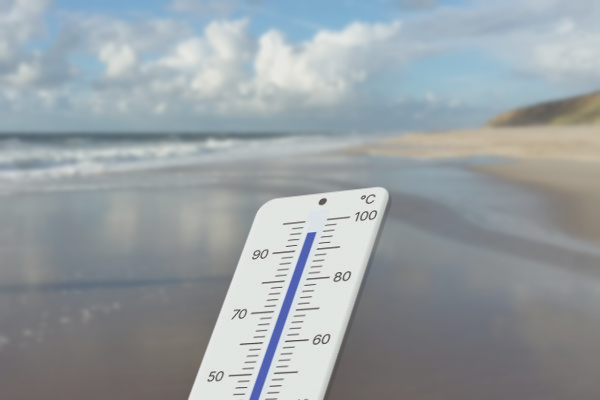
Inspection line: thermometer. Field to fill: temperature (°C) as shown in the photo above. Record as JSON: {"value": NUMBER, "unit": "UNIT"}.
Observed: {"value": 96, "unit": "°C"}
